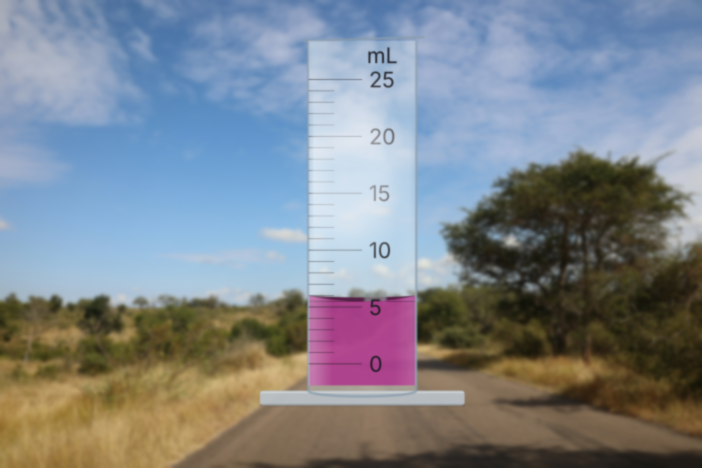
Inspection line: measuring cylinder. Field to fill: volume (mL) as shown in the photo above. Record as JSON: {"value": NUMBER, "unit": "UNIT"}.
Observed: {"value": 5.5, "unit": "mL"}
